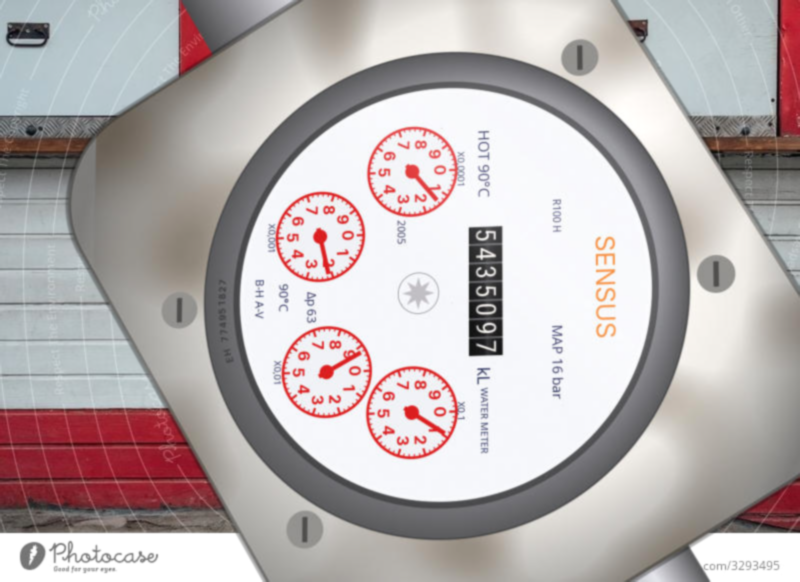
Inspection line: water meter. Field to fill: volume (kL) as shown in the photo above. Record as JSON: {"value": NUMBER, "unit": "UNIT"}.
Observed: {"value": 5435097.0921, "unit": "kL"}
